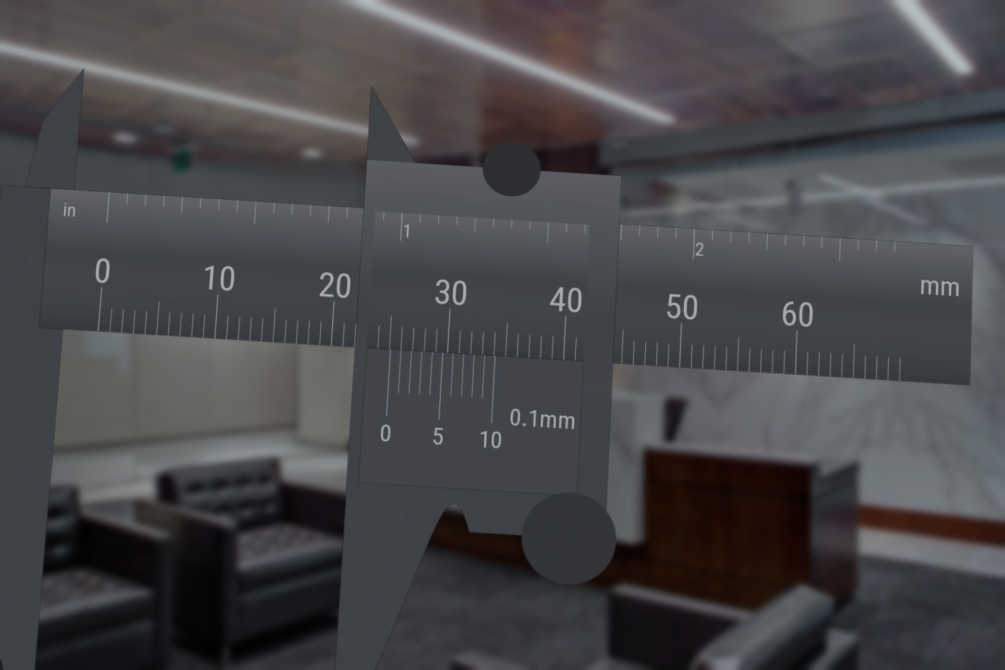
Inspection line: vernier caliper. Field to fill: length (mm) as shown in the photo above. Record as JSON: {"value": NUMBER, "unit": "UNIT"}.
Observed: {"value": 25.1, "unit": "mm"}
